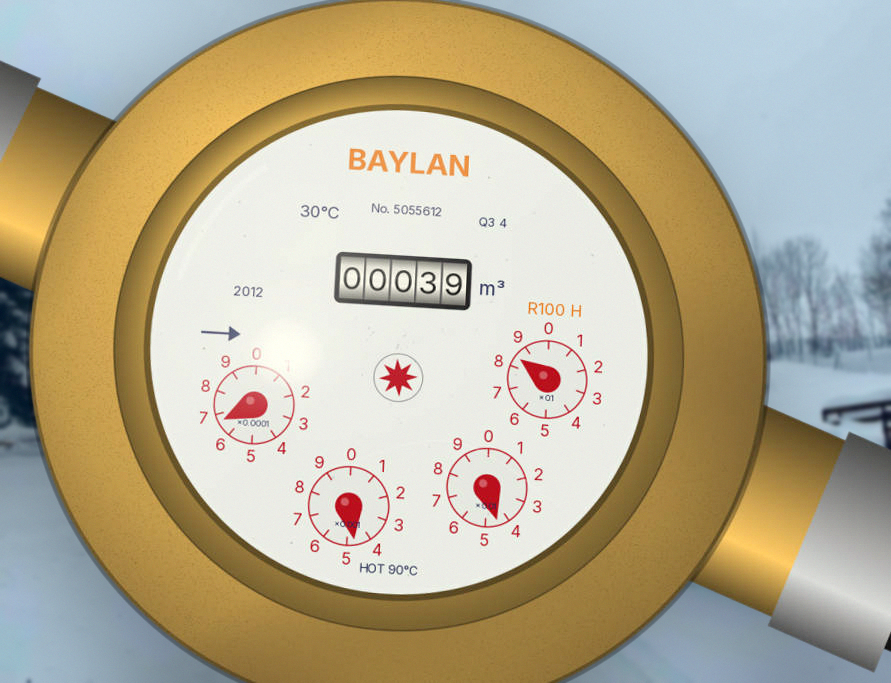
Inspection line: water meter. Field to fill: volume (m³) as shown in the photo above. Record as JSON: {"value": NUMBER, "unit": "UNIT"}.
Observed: {"value": 39.8446, "unit": "m³"}
